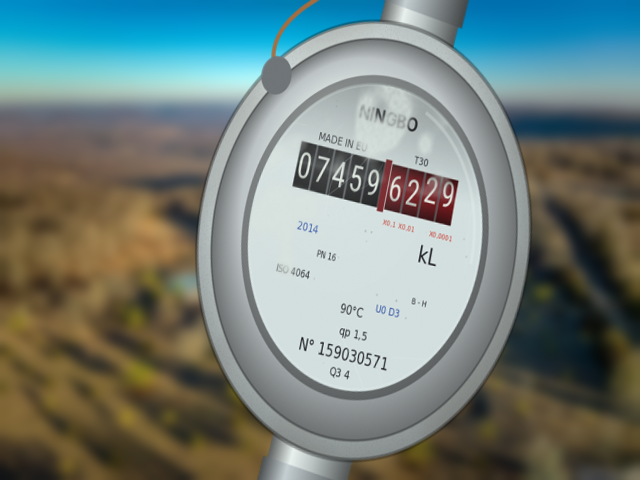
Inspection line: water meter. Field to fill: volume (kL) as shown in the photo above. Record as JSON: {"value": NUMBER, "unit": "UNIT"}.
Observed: {"value": 7459.6229, "unit": "kL"}
